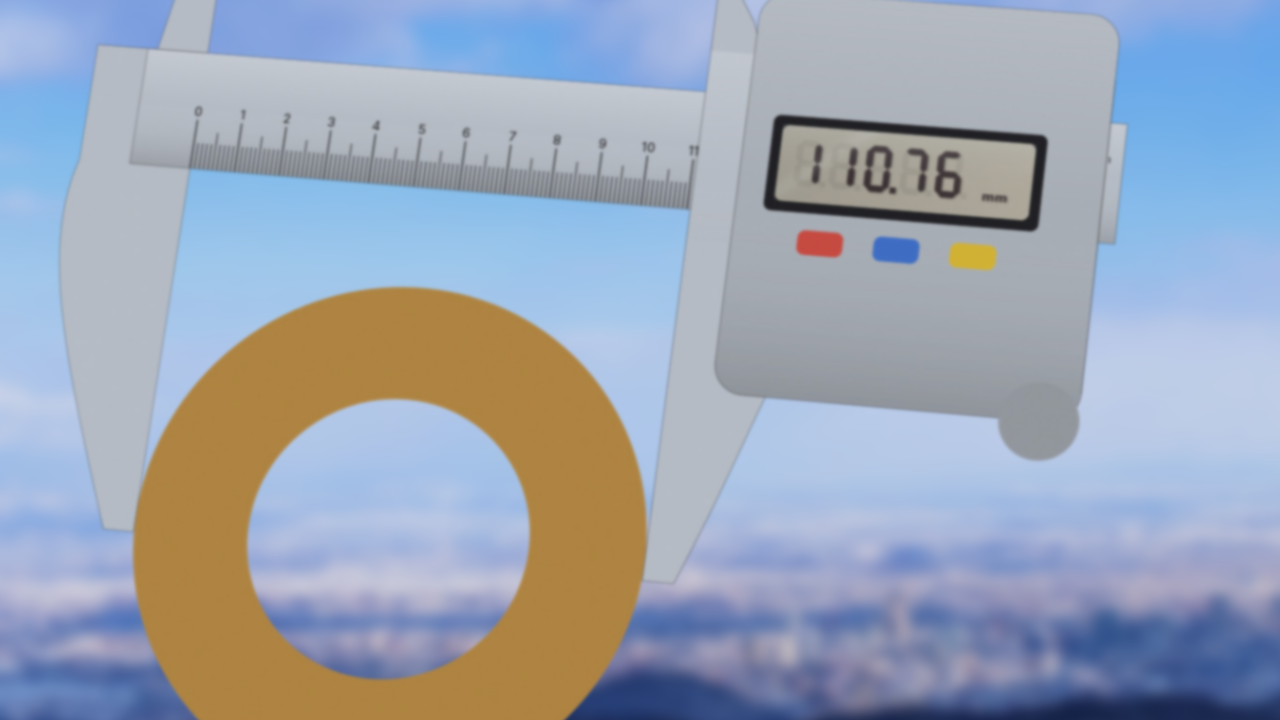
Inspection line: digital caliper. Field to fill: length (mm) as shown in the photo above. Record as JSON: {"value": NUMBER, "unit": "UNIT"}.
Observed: {"value": 110.76, "unit": "mm"}
